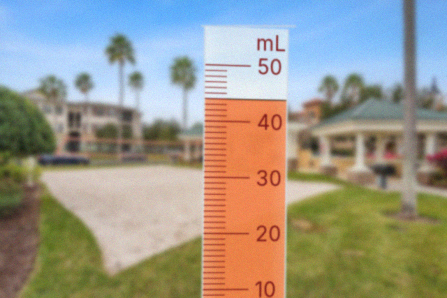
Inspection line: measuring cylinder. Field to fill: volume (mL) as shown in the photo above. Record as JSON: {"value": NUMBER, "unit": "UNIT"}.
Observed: {"value": 44, "unit": "mL"}
